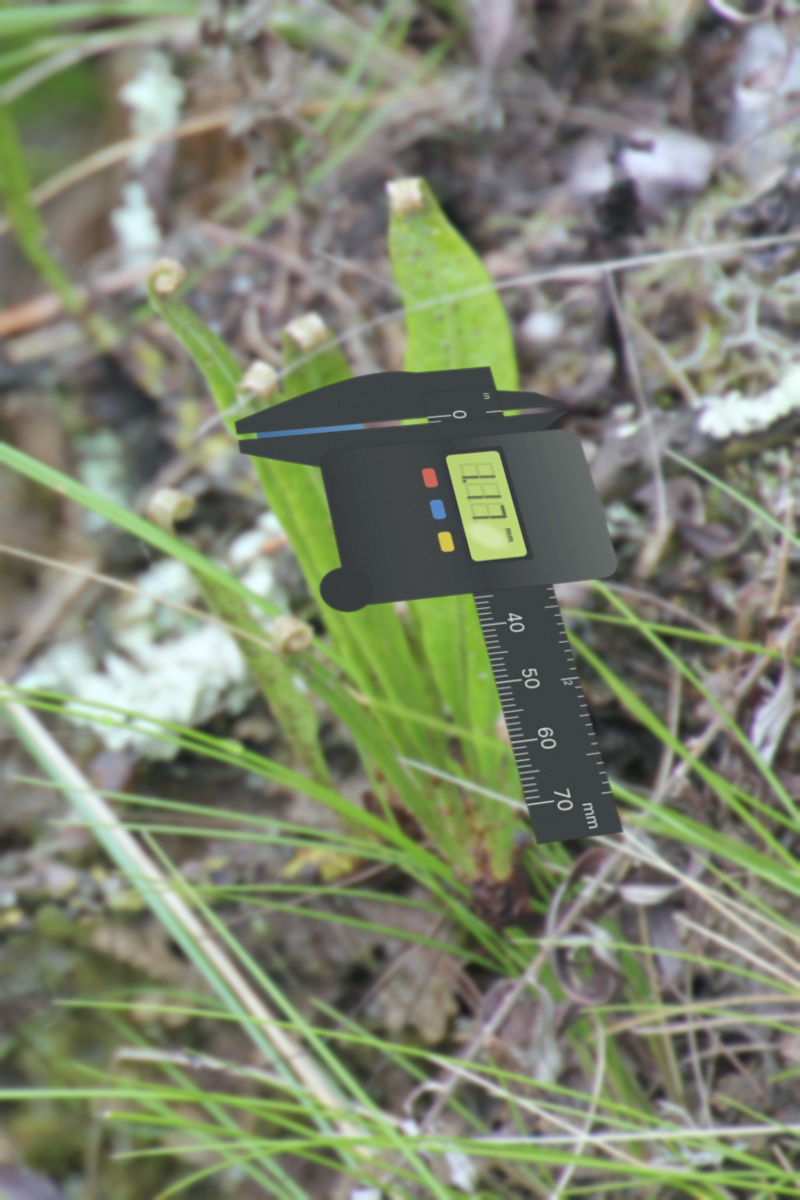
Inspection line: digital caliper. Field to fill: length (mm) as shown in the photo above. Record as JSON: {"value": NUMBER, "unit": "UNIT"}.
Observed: {"value": 1.17, "unit": "mm"}
